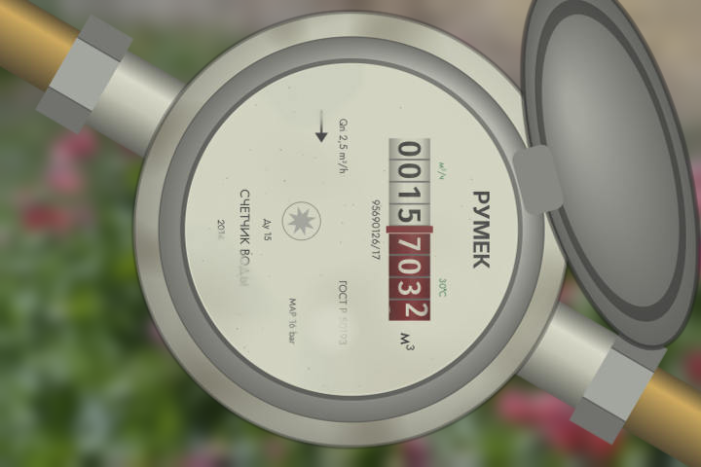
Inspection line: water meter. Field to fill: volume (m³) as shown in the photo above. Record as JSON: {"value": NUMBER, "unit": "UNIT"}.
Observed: {"value": 15.7032, "unit": "m³"}
